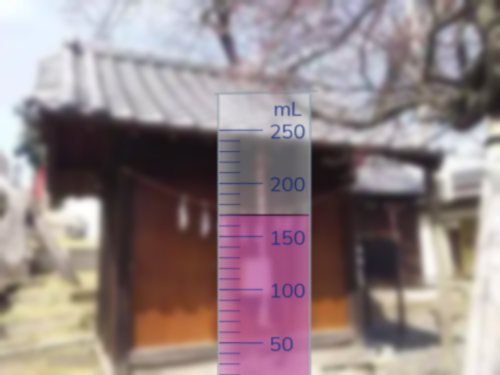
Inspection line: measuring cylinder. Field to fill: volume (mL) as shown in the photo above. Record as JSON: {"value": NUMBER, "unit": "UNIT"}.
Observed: {"value": 170, "unit": "mL"}
